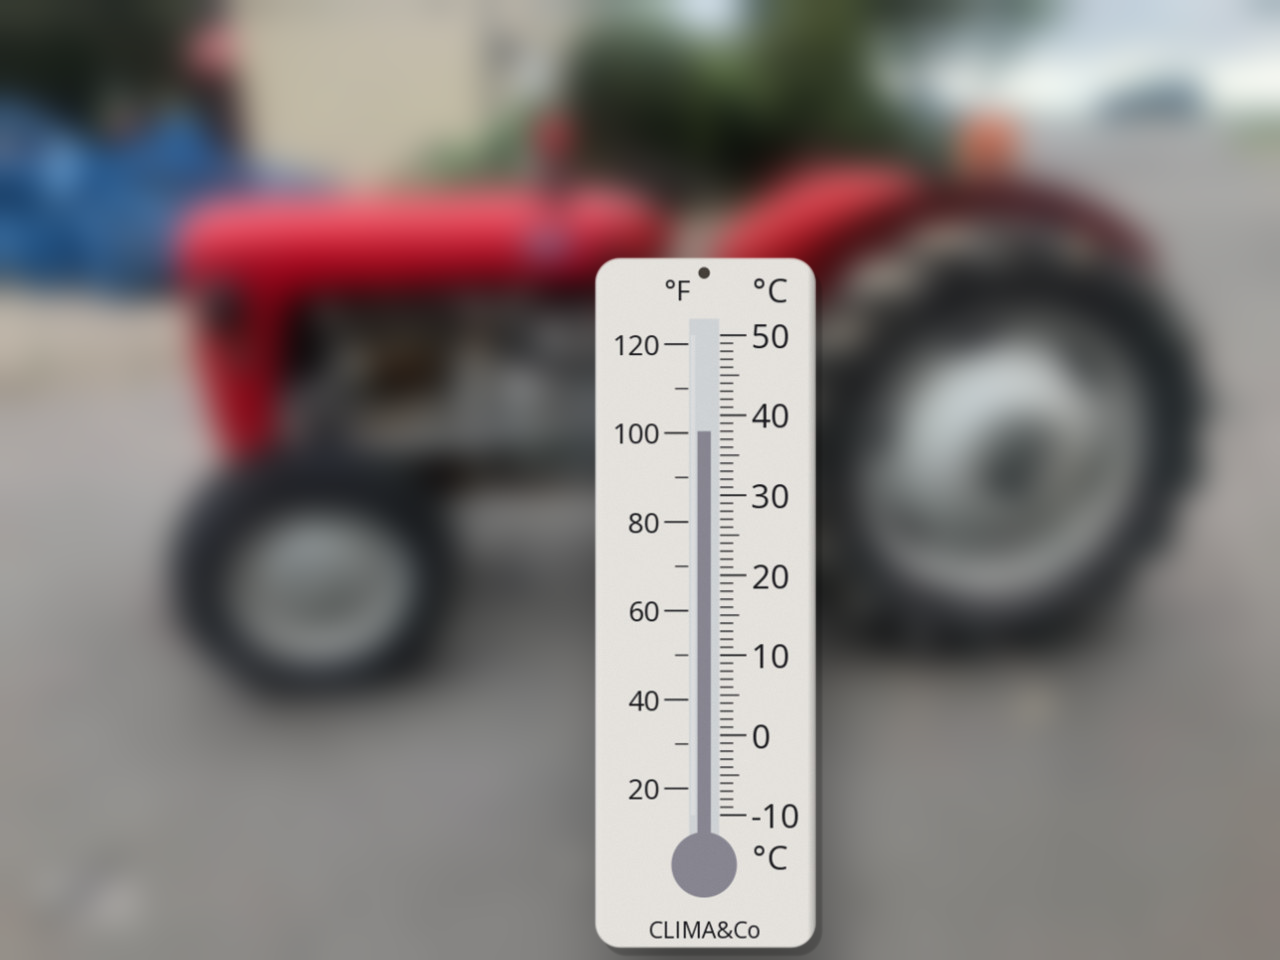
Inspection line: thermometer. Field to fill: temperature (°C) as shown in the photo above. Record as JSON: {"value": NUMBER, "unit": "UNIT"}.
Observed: {"value": 38, "unit": "°C"}
